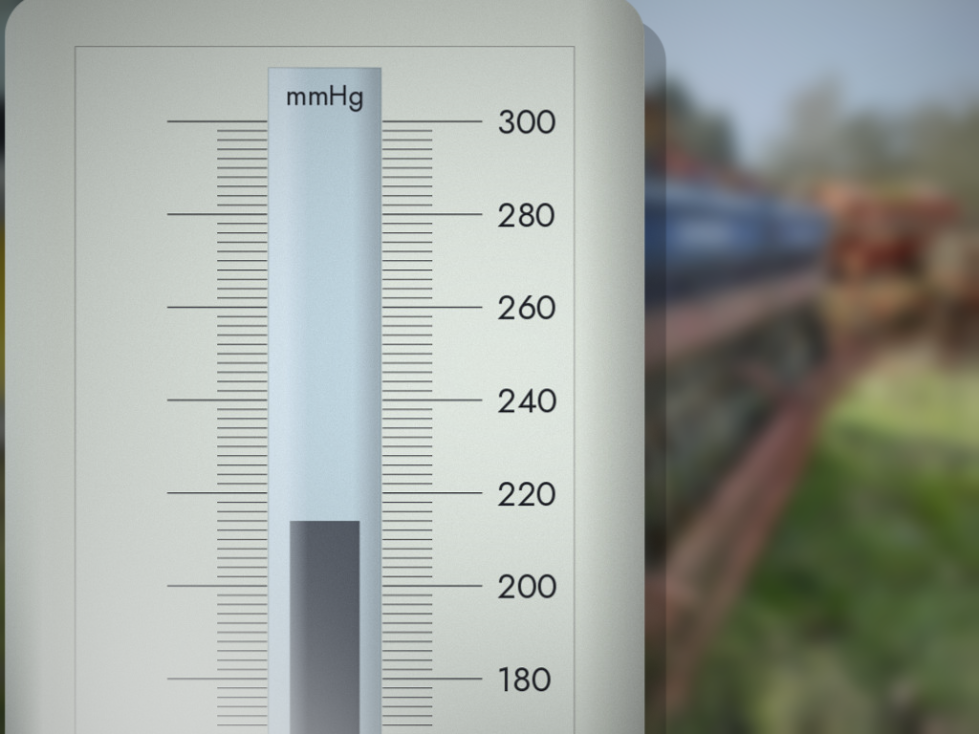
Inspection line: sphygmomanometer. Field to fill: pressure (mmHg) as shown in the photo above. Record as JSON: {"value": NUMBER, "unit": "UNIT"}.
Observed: {"value": 214, "unit": "mmHg"}
